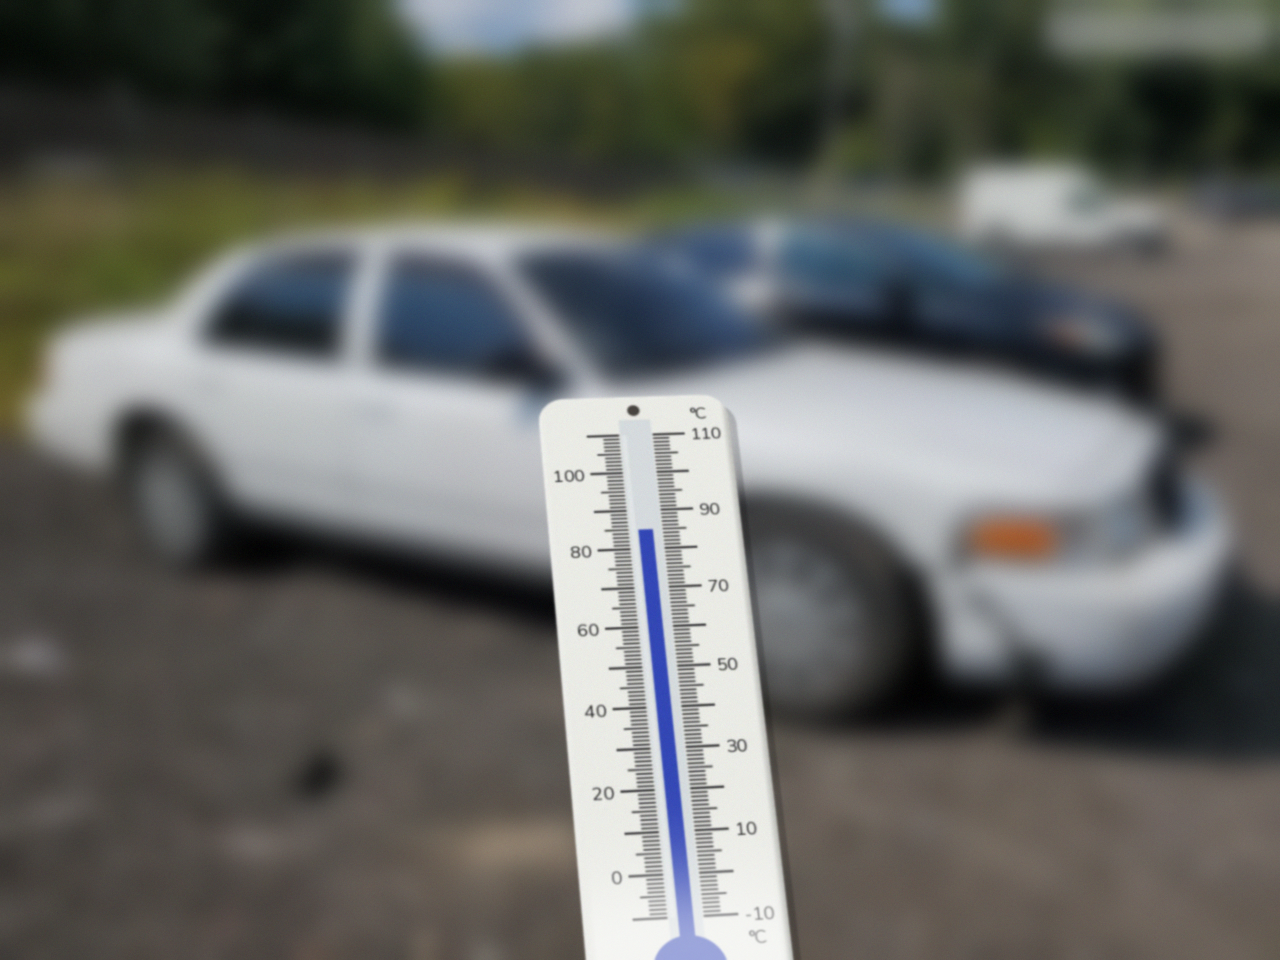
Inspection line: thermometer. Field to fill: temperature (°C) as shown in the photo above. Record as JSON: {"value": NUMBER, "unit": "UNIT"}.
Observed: {"value": 85, "unit": "°C"}
